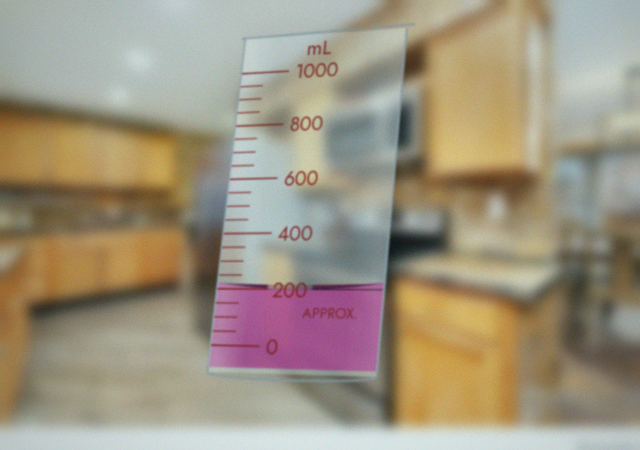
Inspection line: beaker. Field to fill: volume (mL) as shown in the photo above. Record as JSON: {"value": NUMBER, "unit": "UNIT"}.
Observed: {"value": 200, "unit": "mL"}
